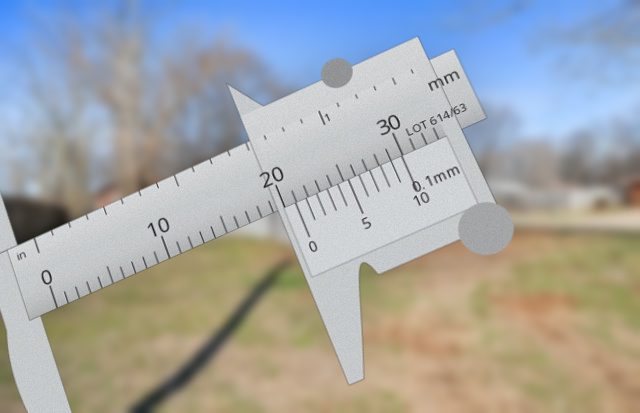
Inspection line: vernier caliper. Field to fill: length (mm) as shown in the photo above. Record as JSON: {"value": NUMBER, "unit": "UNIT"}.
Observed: {"value": 20.9, "unit": "mm"}
